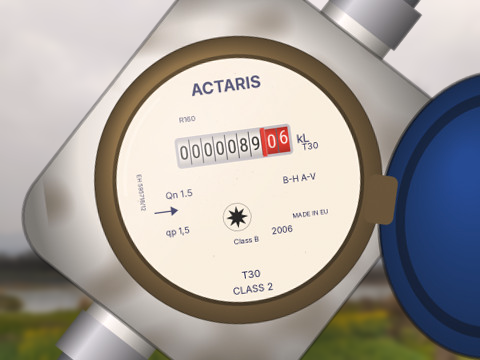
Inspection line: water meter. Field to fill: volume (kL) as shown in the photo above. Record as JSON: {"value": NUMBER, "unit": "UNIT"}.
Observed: {"value": 89.06, "unit": "kL"}
